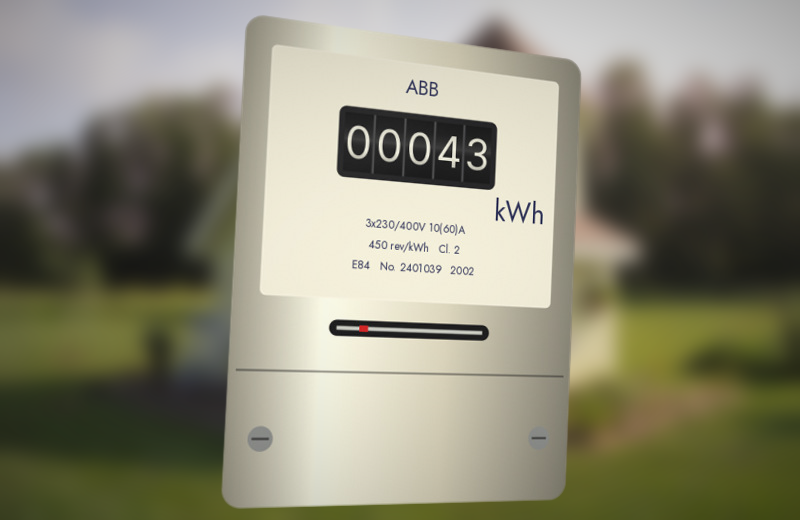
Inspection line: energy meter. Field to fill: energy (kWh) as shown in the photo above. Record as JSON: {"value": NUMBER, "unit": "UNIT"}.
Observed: {"value": 43, "unit": "kWh"}
